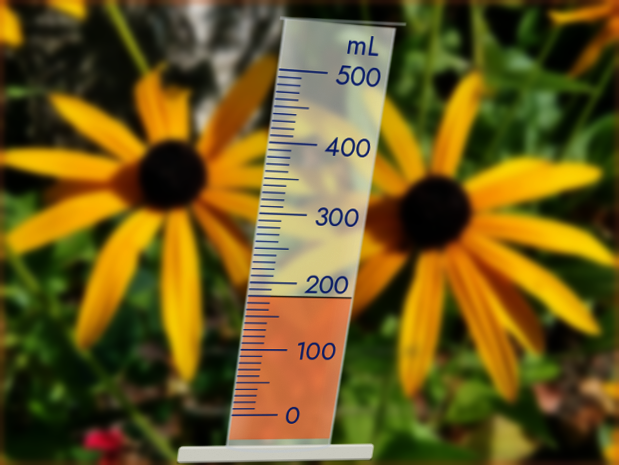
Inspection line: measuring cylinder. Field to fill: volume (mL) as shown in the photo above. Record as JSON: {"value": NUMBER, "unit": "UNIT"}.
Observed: {"value": 180, "unit": "mL"}
